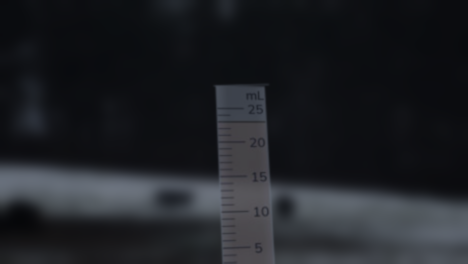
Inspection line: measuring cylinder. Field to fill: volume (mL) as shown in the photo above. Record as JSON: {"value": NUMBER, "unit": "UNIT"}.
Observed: {"value": 23, "unit": "mL"}
